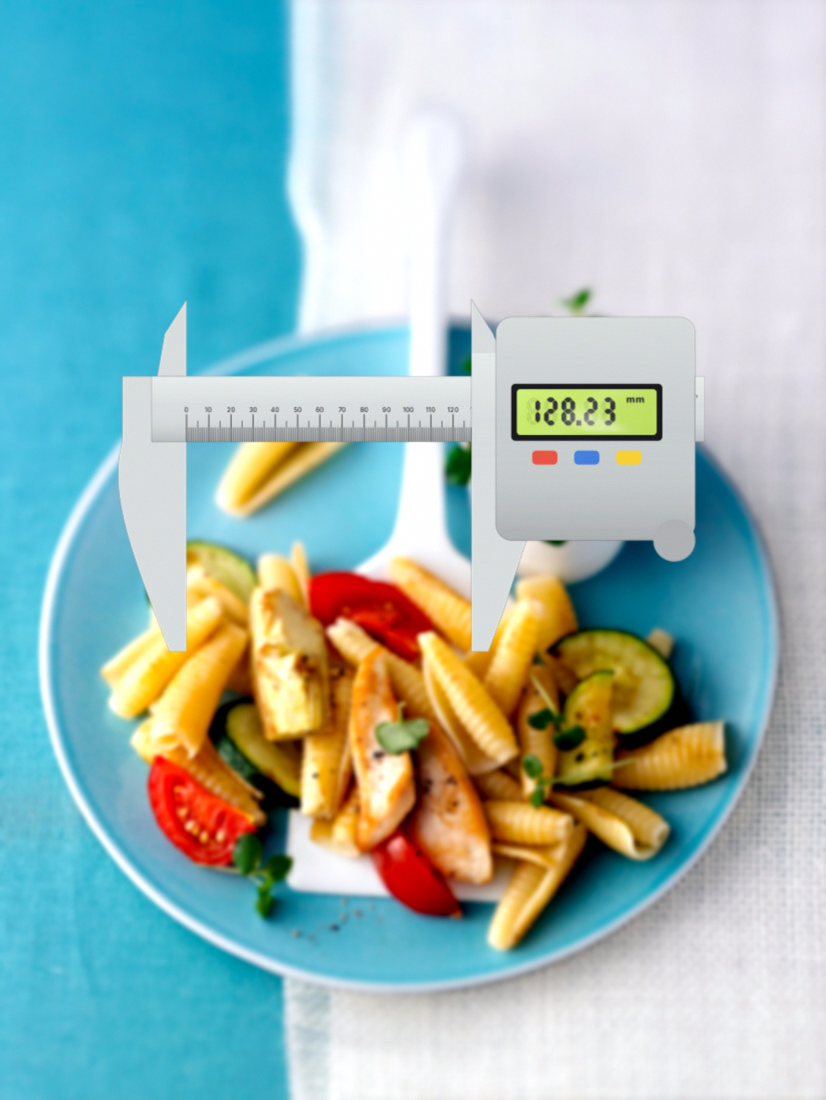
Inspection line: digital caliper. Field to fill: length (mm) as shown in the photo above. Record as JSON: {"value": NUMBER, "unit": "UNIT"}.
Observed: {"value": 128.23, "unit": "mm"}
